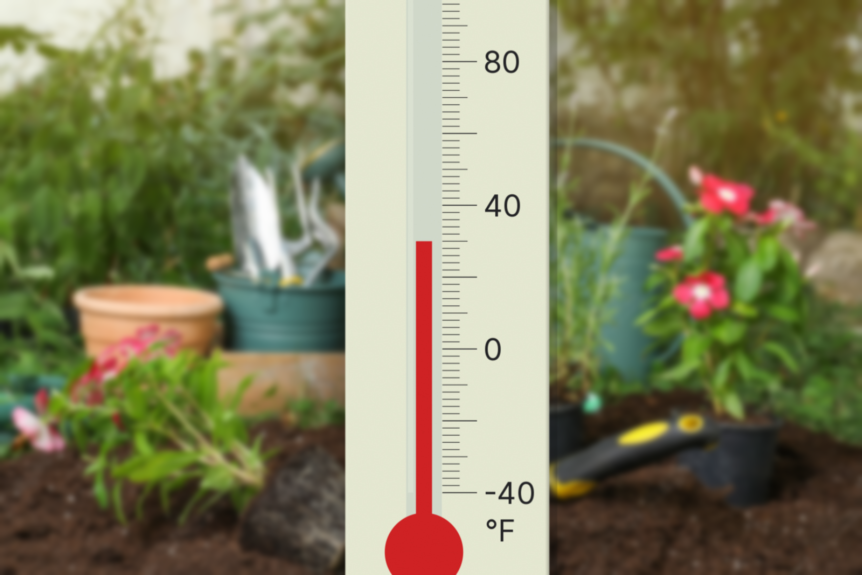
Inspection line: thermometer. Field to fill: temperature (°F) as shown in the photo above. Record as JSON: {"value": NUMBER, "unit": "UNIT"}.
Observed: {"value": 30, "unit": "°F"}
